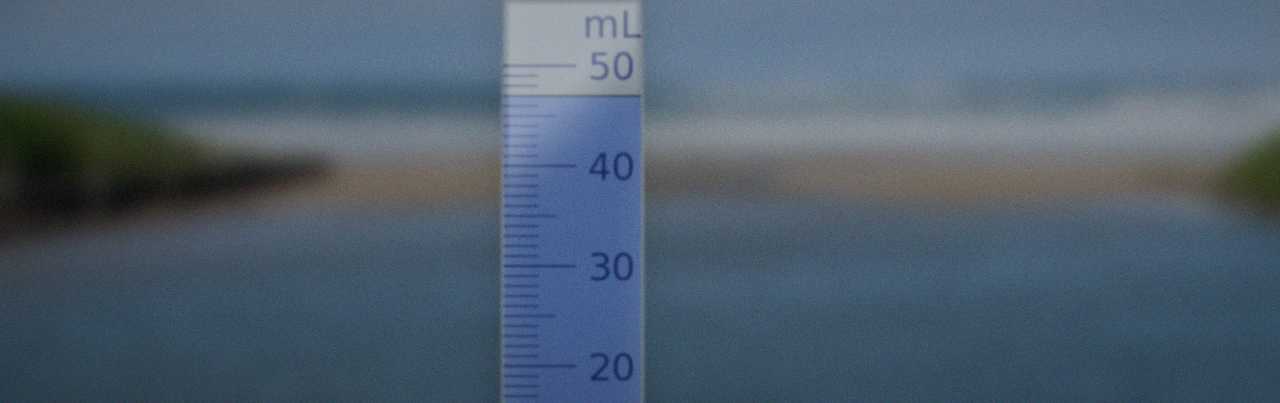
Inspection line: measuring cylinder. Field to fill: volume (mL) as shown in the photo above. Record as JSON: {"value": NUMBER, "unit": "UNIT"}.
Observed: {"value": 47, "unit": "mL"}
